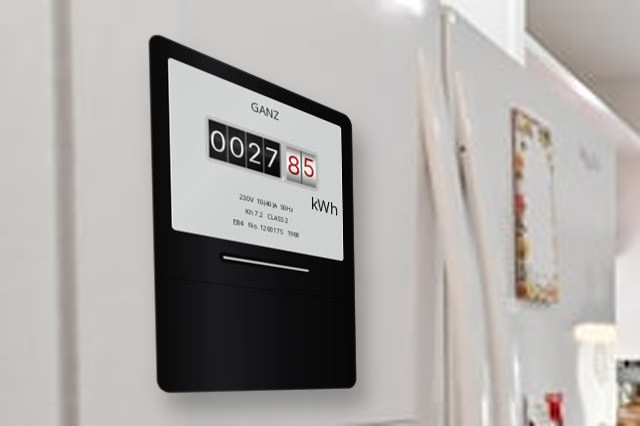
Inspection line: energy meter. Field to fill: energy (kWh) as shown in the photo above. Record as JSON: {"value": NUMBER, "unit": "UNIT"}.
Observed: {"value": 27.85, "unit": "kWh"}
